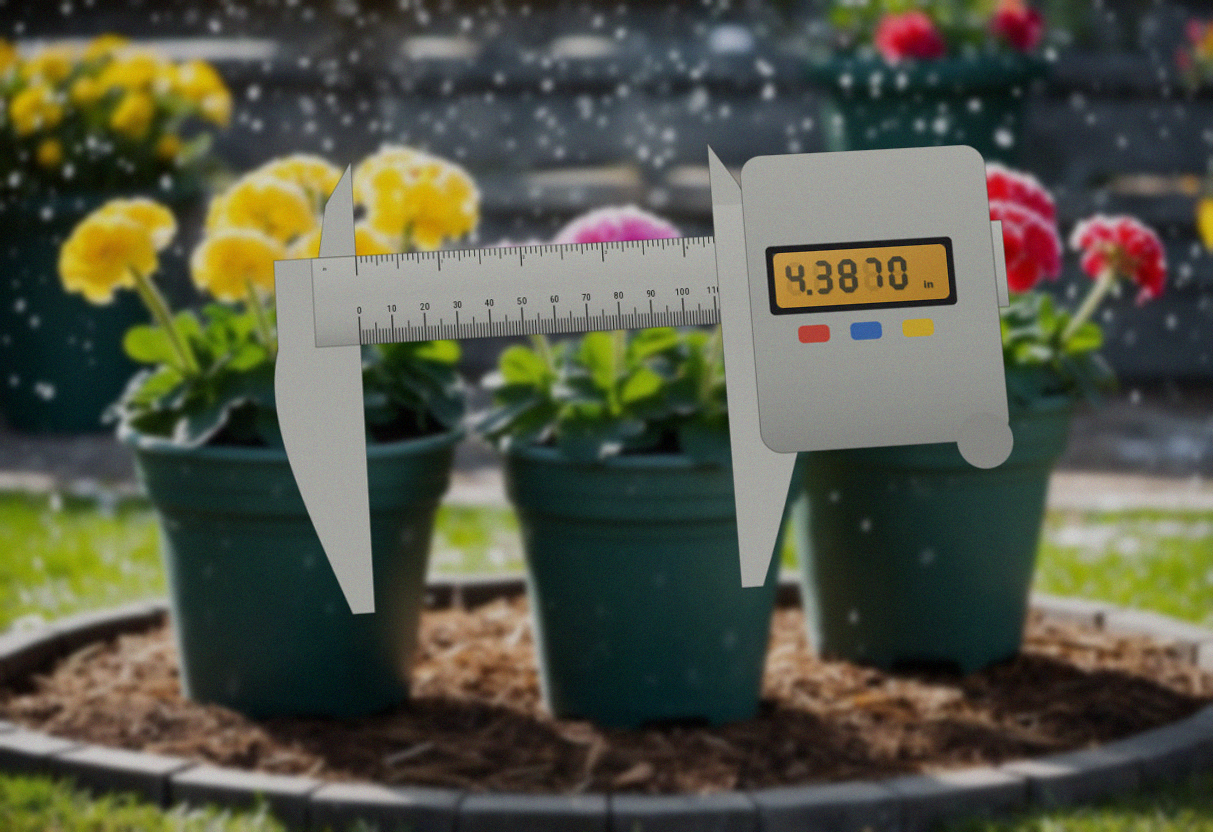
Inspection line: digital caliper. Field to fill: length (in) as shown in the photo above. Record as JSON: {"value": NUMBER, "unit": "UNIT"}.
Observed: {"value": 4.3870, "unit": "in"}
